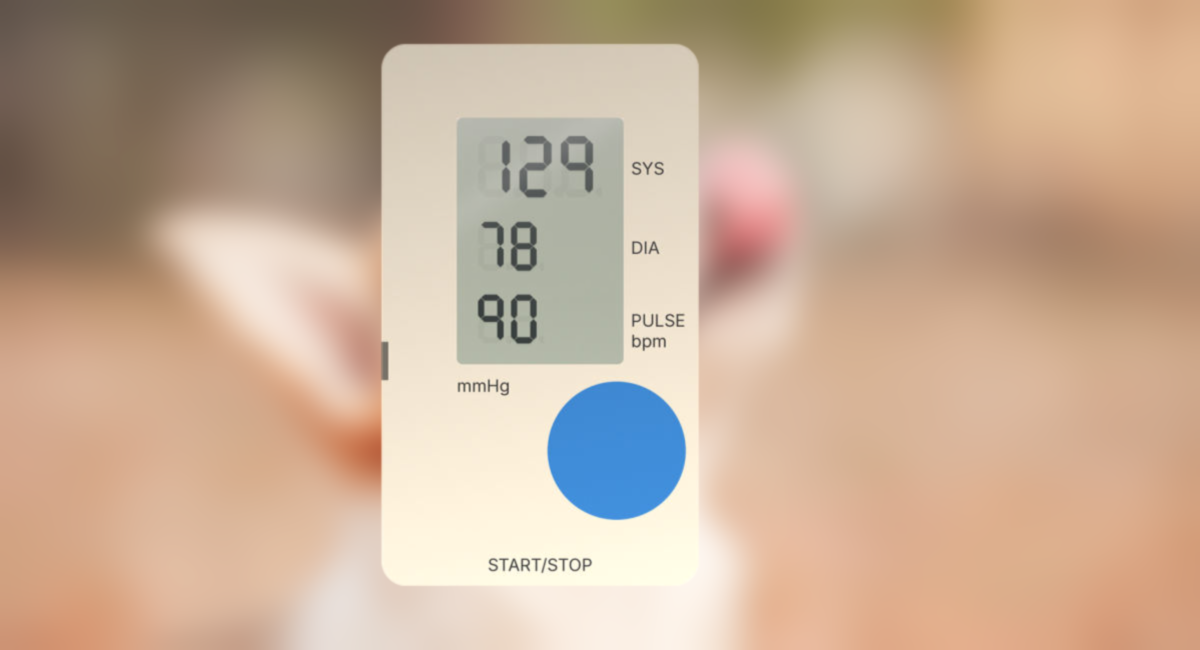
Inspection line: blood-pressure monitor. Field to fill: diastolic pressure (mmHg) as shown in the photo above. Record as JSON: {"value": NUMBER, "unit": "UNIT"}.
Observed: {"value": 78, "unit": "mmHg"}
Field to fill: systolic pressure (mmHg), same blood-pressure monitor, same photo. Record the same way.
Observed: {"value": 129, "unit": "mmHg"}
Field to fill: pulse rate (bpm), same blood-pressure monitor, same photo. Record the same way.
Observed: {"value": 90, "unit": "bpm"}
